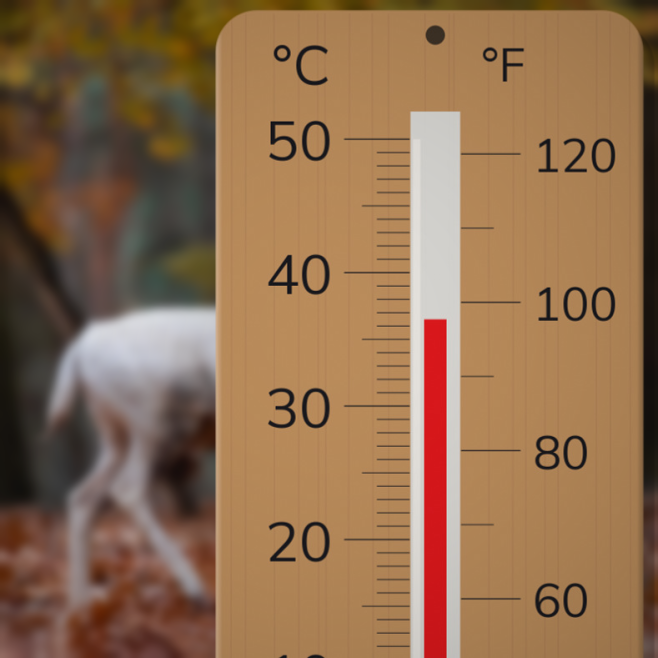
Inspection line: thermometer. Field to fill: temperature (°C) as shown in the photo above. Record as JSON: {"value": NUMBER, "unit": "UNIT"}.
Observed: {"value": 36.5, "unit": "°C"}
